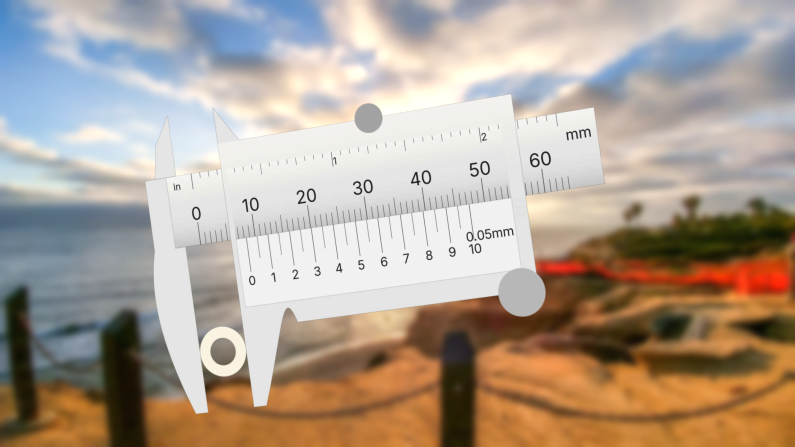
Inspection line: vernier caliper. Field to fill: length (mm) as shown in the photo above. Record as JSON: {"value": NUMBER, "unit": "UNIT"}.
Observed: {"value": 8.4, "unit": "mm"}
